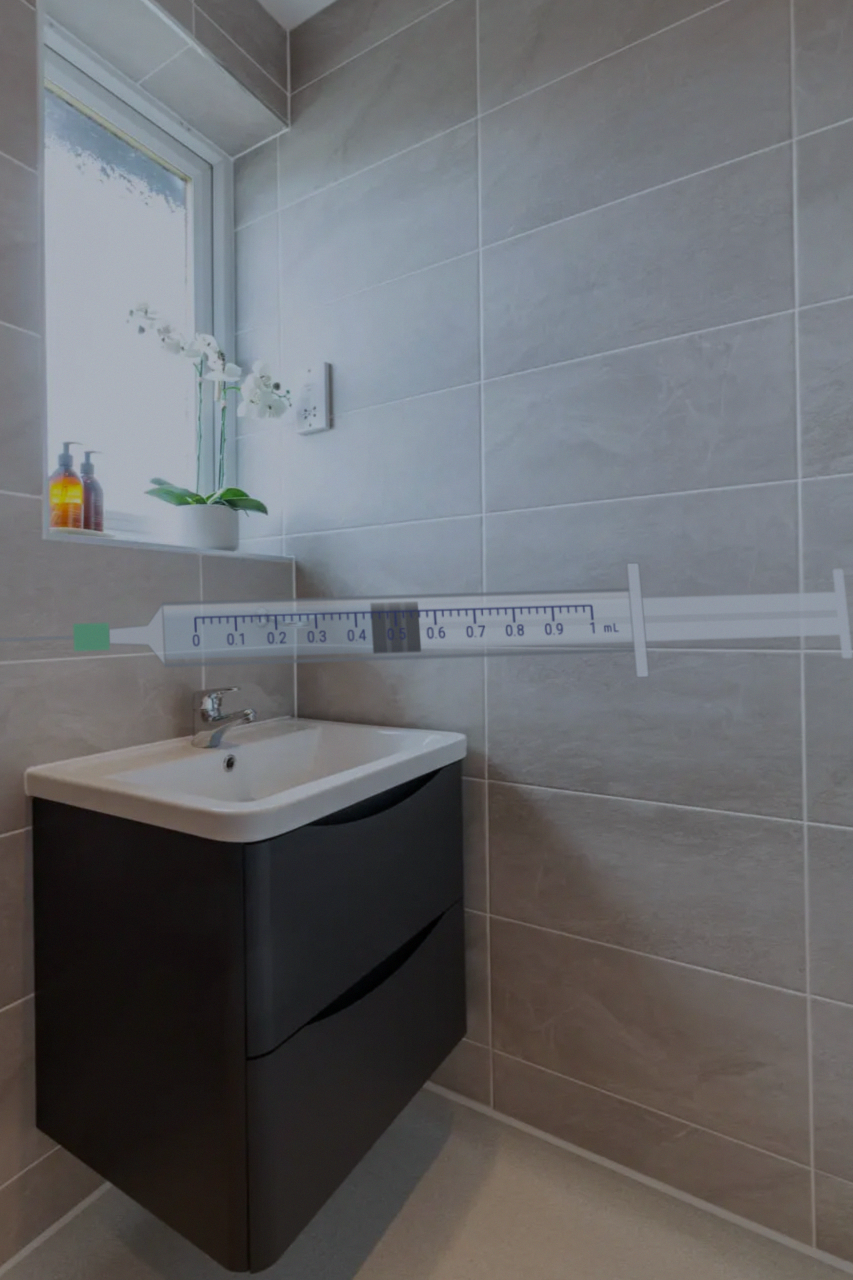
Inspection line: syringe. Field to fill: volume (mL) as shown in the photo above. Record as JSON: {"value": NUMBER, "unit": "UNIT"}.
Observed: {"value": 0.44, "unit": "mL"}
